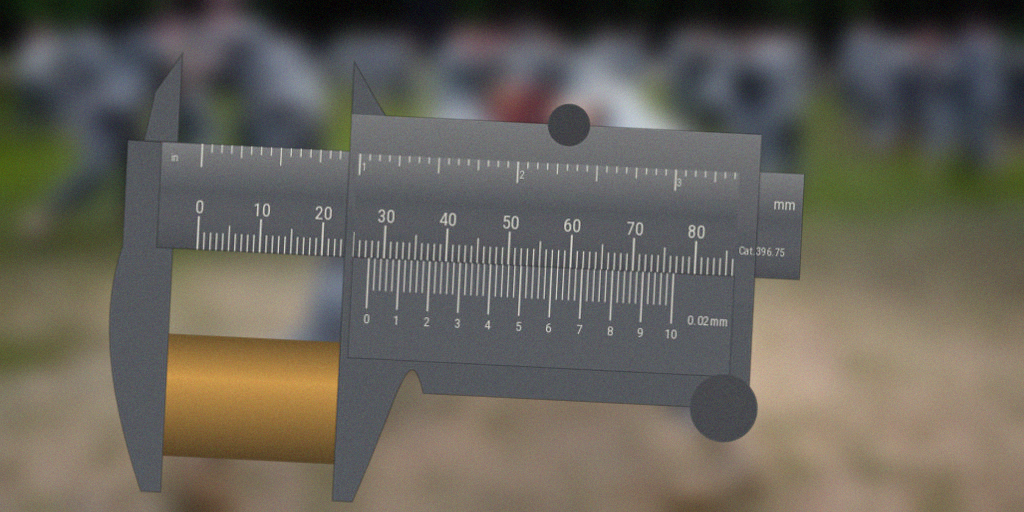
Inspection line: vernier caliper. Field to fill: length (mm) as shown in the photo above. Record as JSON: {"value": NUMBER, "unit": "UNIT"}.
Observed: {"value": 27.6, "unit": "mm"}
